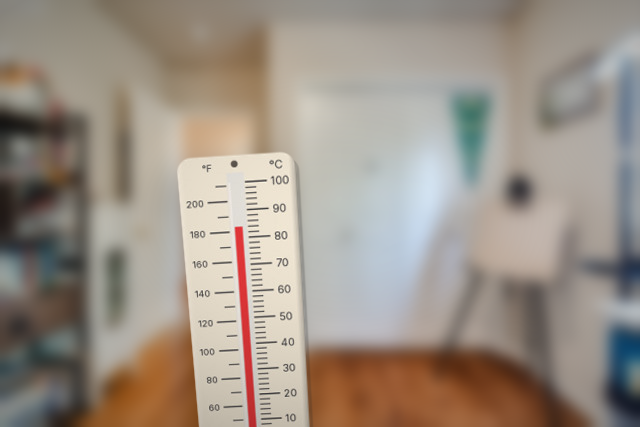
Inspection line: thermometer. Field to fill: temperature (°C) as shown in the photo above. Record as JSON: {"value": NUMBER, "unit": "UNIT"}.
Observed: {"value": 84, "unit": "°C"}
